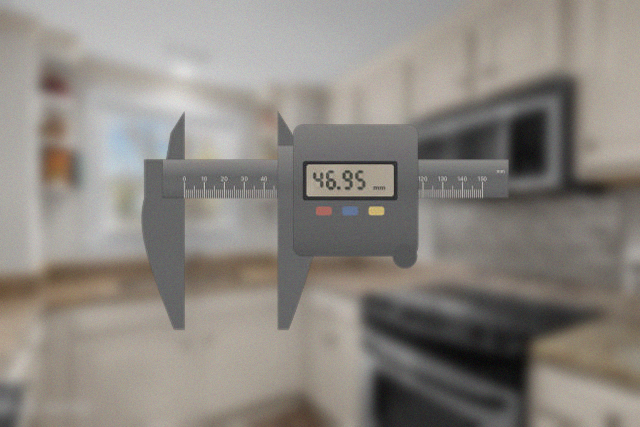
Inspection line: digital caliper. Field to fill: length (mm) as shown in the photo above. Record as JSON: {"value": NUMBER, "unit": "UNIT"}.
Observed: {"value": 46.95, "unit": "mm"}
